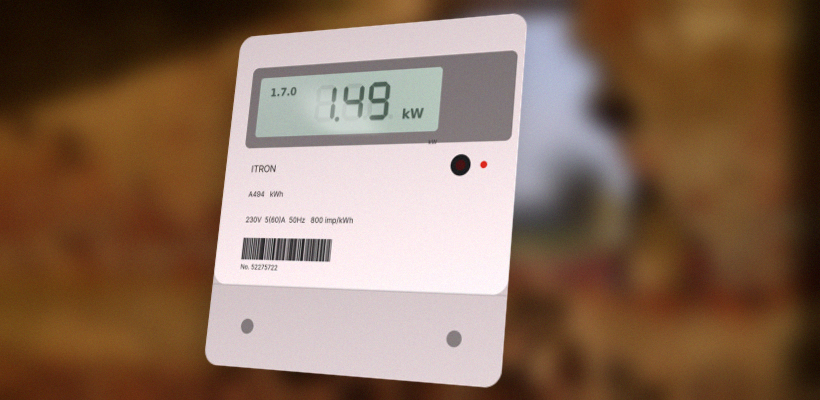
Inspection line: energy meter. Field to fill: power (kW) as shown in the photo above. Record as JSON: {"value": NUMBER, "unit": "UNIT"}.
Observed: {"value": 1.49, "unit": "kW"}
